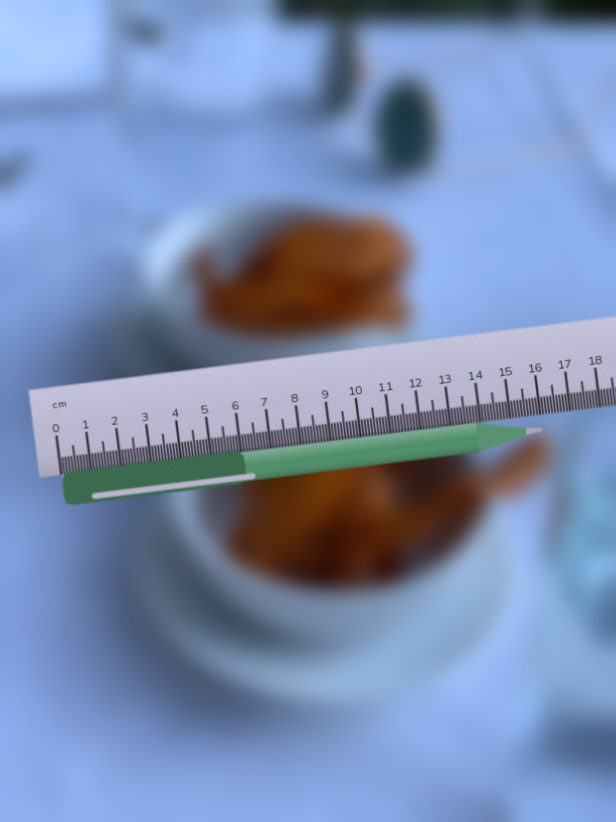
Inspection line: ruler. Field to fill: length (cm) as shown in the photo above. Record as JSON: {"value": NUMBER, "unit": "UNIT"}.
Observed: {"value": 16, "unit": "cm"}
